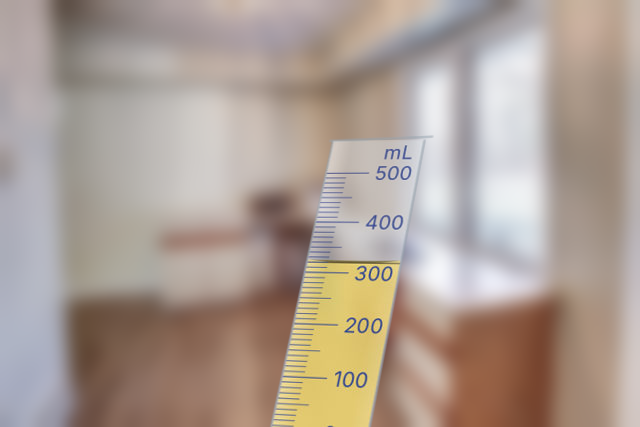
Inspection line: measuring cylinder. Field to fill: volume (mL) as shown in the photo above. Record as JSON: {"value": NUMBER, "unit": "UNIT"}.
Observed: {"value": 320, "unit": "mL"}
